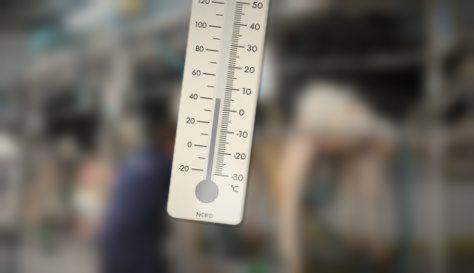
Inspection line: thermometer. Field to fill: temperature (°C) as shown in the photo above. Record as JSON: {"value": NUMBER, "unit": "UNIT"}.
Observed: {"value": 5, "unit": "°C"}
